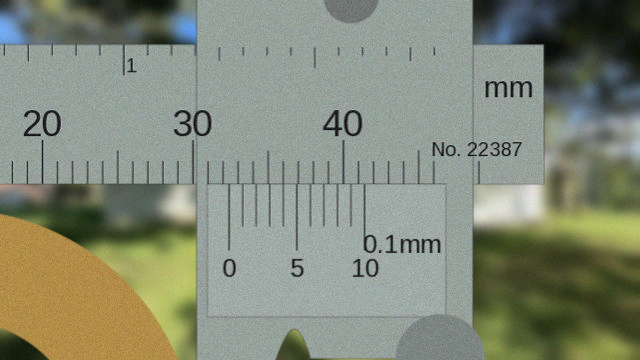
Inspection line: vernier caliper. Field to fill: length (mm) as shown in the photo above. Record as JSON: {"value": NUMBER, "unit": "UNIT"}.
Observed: {"value": 32.4, "unit": "mm"}
